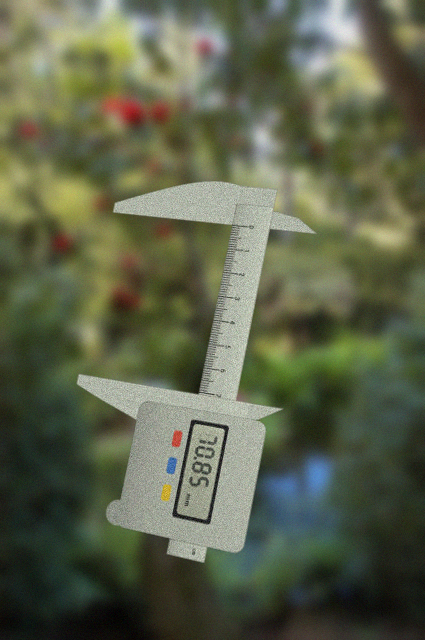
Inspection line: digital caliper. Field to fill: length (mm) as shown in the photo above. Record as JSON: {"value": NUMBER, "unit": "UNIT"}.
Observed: {"value": 70.85, "unit": "mm"}
